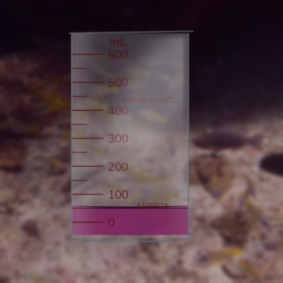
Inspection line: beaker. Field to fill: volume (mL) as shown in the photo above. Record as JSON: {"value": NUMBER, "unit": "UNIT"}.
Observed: {"value": 50, "unit": "mL"}
